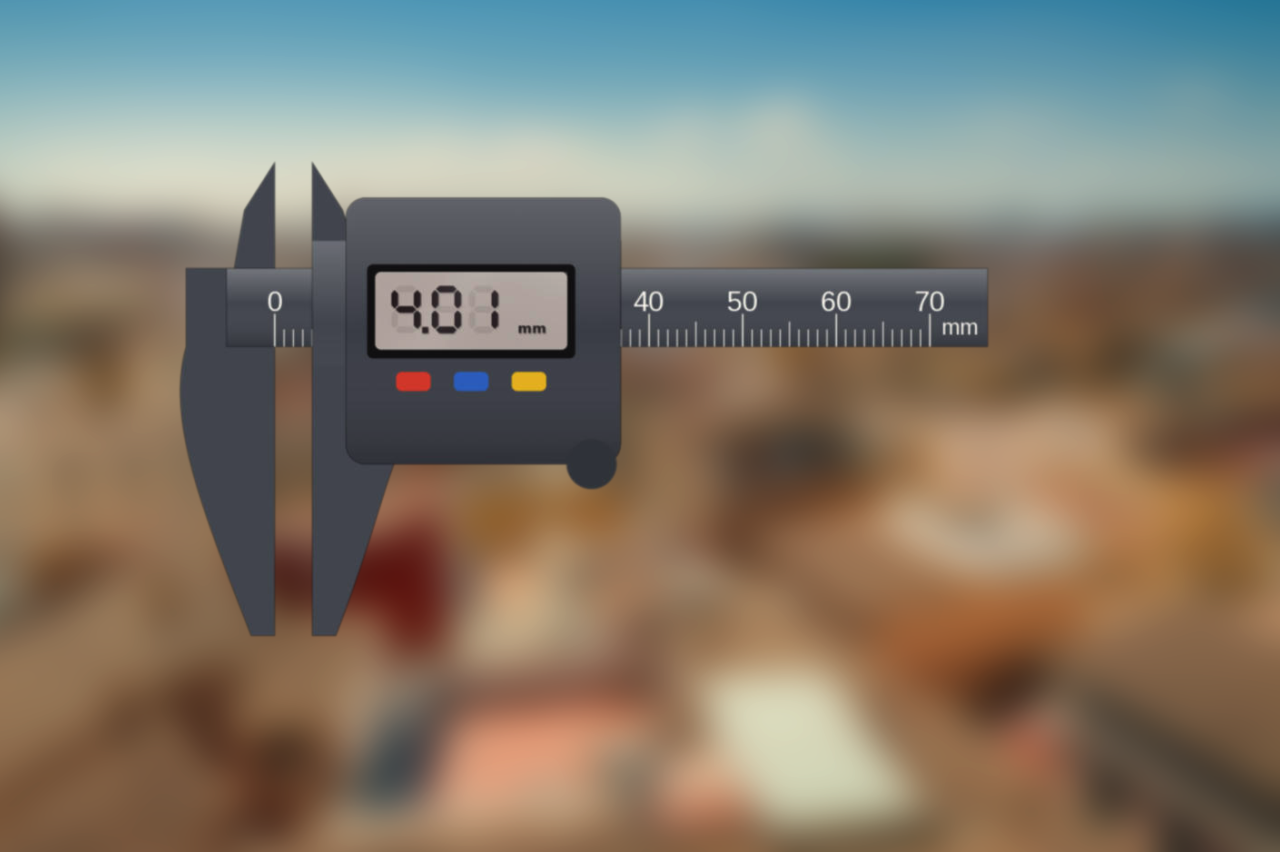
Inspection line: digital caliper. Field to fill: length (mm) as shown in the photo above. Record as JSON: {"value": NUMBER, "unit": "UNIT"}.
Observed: {"value": 4.01, "unit": "mm"}
